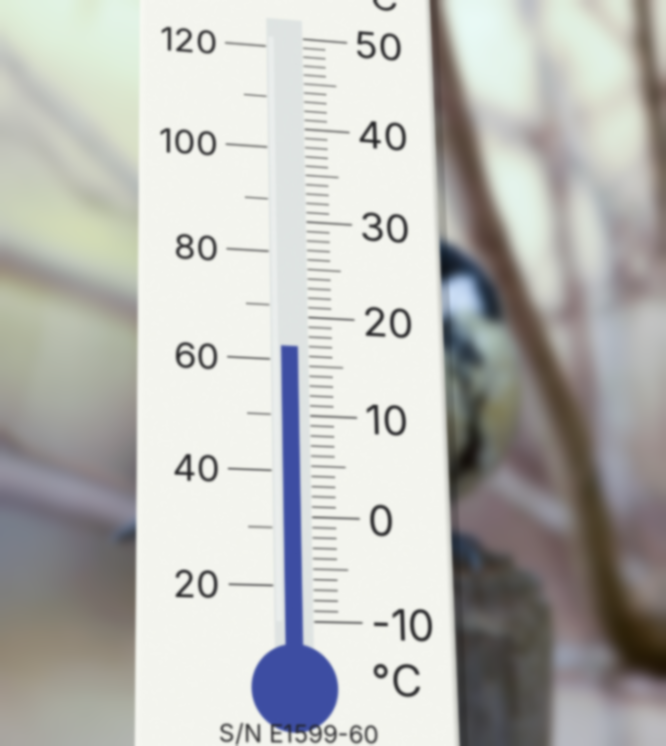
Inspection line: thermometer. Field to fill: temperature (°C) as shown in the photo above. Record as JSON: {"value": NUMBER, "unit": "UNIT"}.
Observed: {"value": 17, "unit": "°C"}
